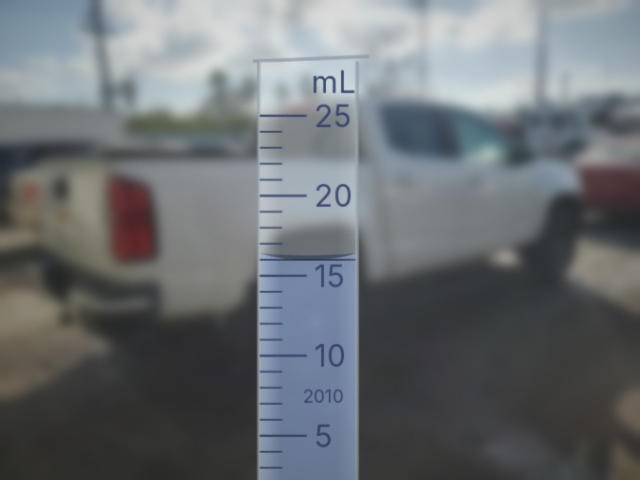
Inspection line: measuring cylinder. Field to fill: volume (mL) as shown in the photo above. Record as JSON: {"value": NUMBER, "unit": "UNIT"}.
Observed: {"value": 16, "unit": "mL"}
